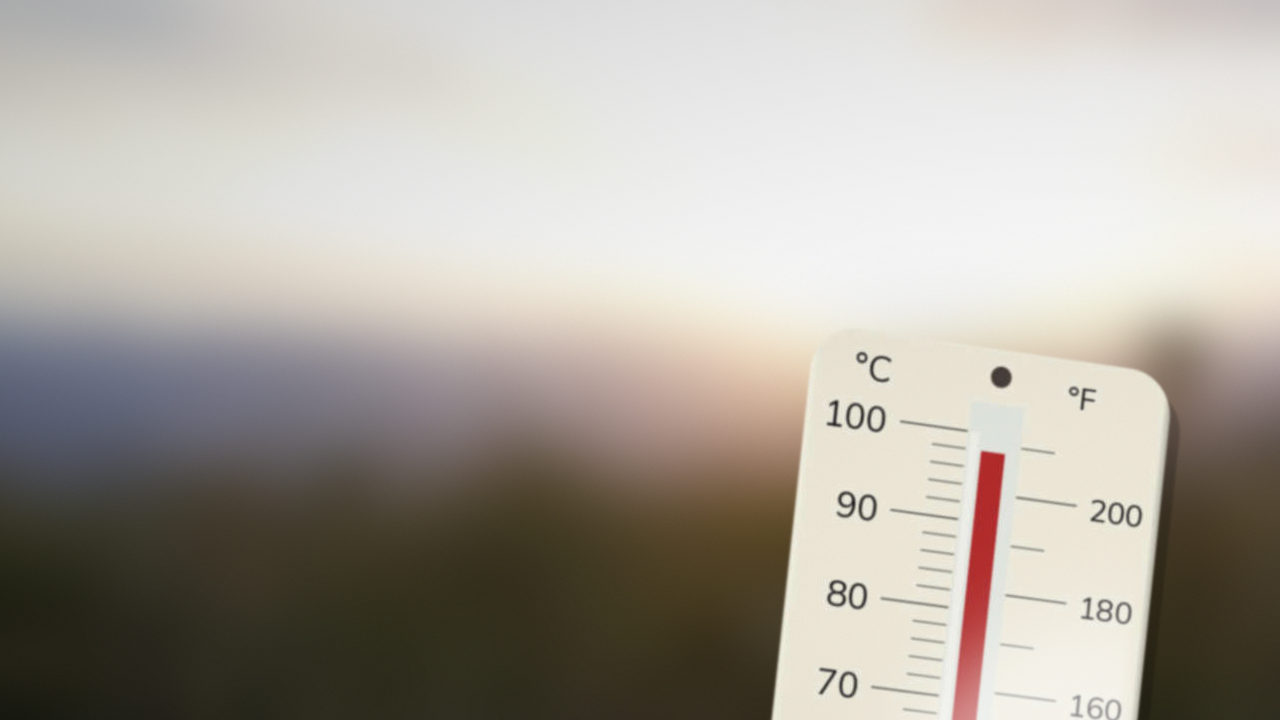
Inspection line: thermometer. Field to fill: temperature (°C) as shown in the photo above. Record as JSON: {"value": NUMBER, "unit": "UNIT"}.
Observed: {"value": 98, "unit": "°C"}
